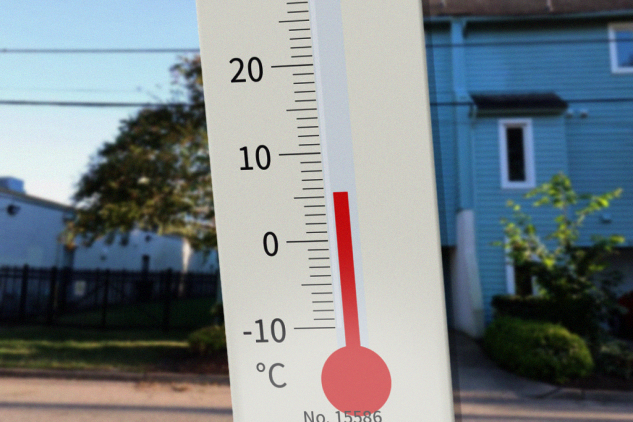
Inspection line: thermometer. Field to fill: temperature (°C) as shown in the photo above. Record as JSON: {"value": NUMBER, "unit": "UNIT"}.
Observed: {"value": 5.5, "unit": "°C"}
